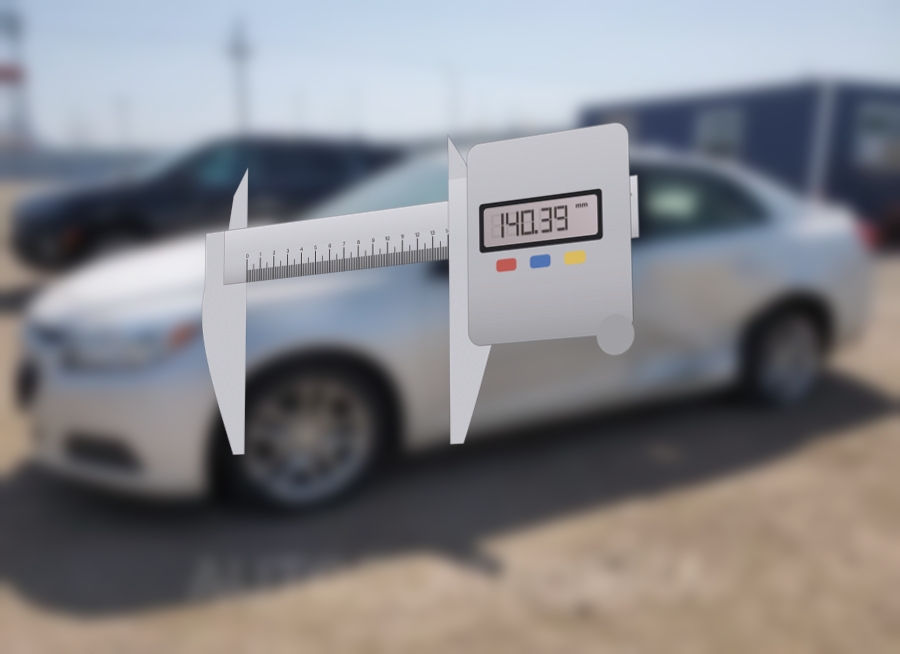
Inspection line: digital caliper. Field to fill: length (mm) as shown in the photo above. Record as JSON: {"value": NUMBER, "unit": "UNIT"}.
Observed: {"value": 140.39, "unit": "mm"}
